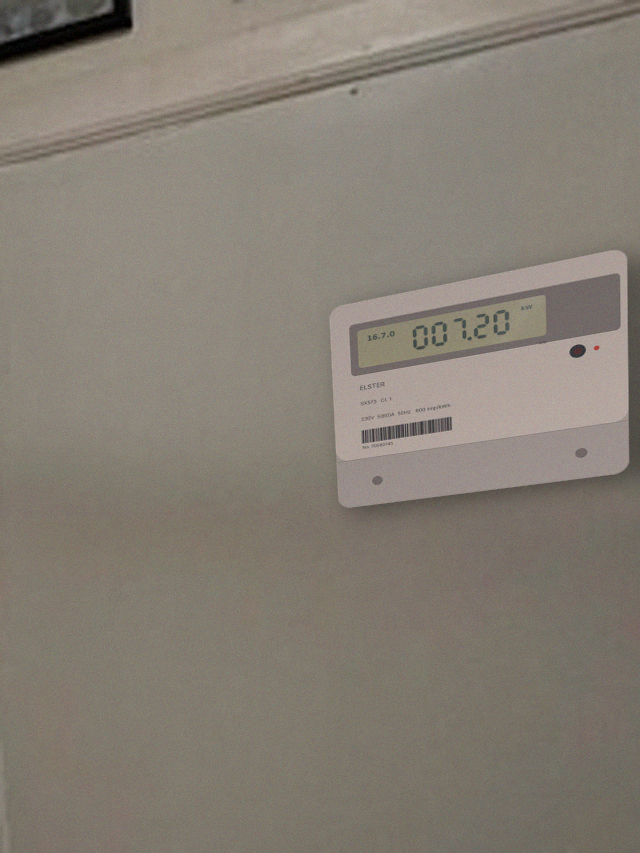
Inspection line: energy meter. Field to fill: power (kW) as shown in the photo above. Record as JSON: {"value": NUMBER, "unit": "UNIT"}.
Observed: {"value": 7.20, "unit": "kW"}
